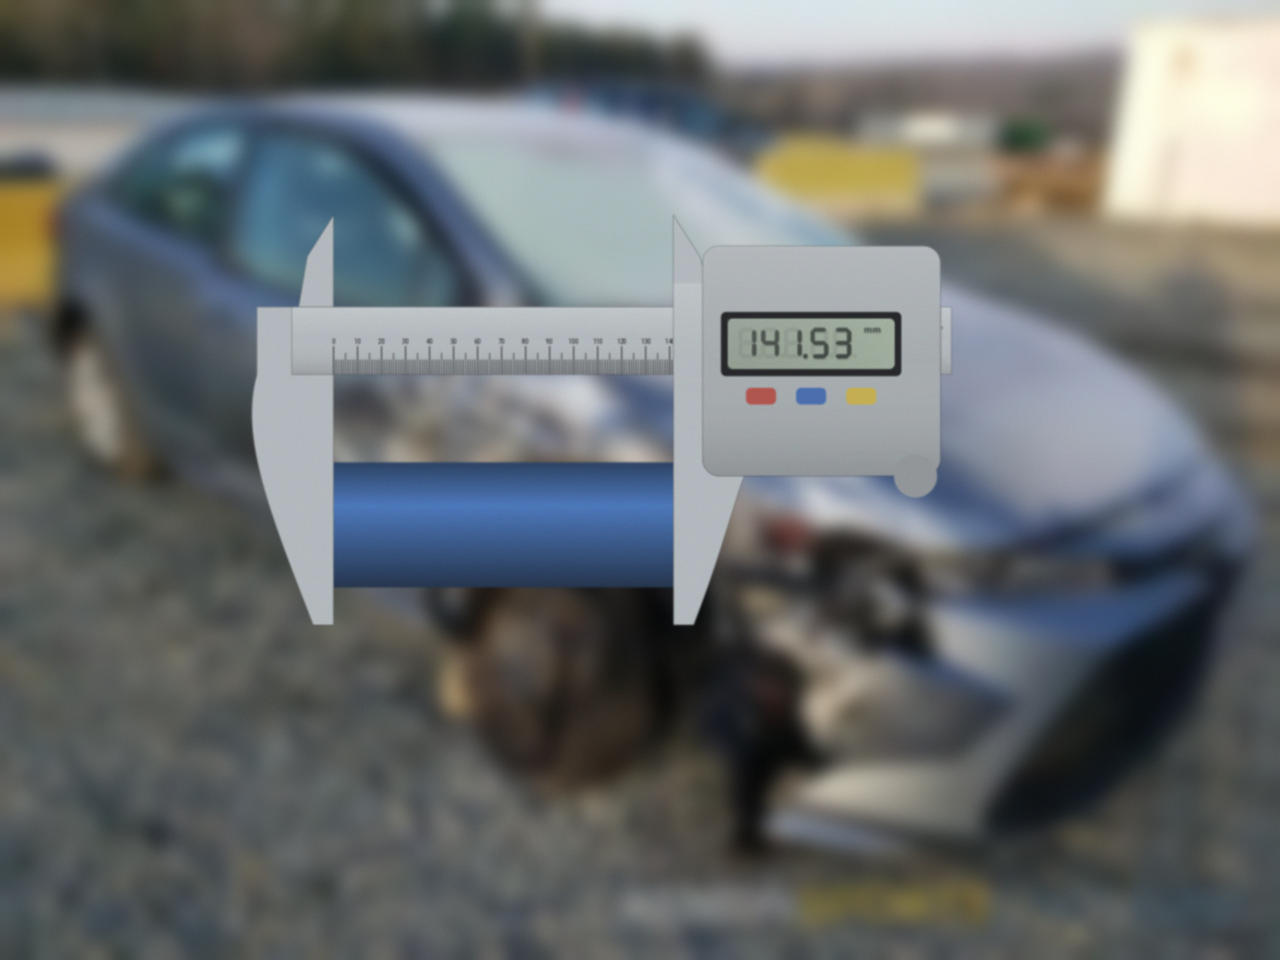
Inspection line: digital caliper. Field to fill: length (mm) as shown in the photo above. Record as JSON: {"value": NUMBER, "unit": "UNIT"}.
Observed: {"value": 141.53, "unit": "mm"}
